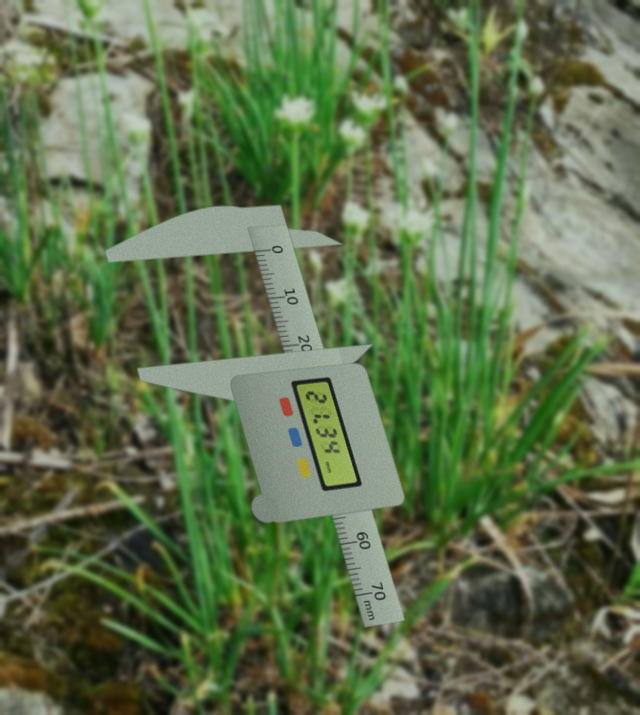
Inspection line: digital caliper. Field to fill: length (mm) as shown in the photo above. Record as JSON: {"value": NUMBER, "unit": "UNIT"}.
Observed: {"value": 21.34, "unit": "mm"}
